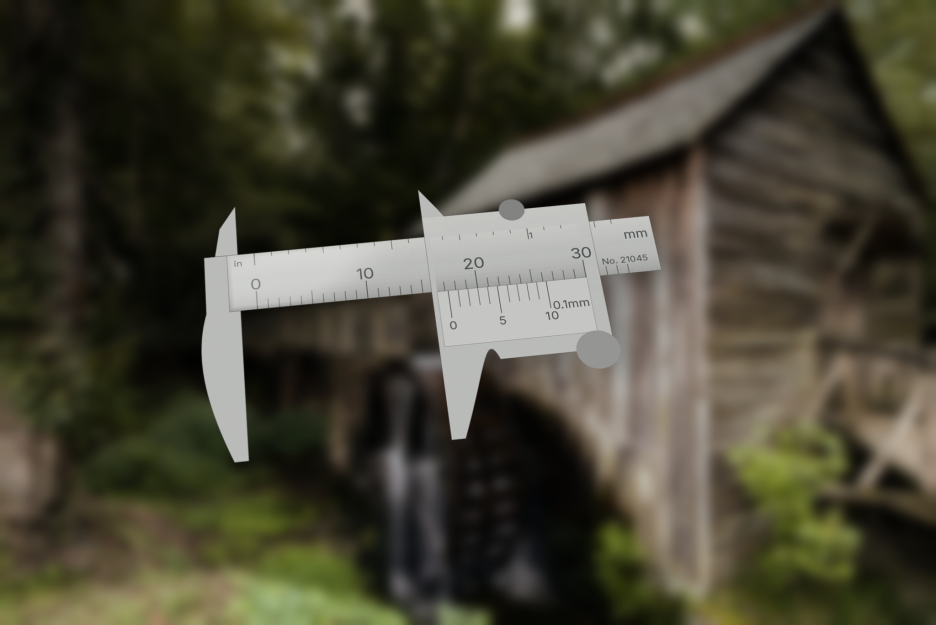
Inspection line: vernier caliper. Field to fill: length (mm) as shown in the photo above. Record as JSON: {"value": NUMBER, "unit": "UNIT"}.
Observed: {"value": 17.3, "unit": "mm"}
